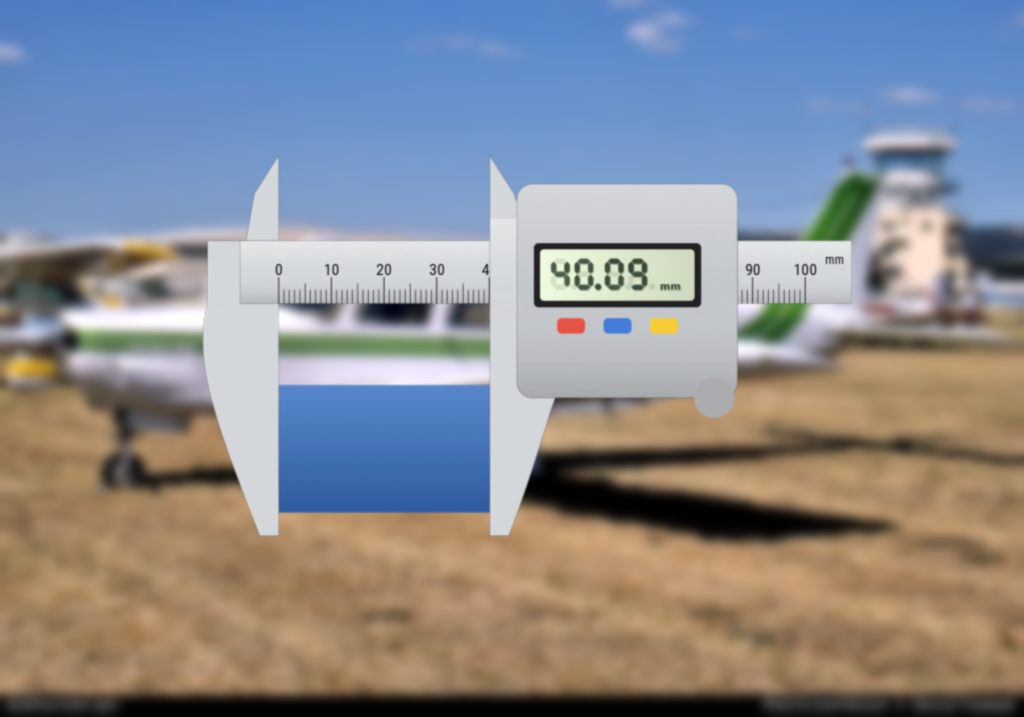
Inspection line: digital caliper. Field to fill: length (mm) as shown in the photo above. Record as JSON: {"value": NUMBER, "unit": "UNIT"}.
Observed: {"value": 40.09, "unit": "mm"}
